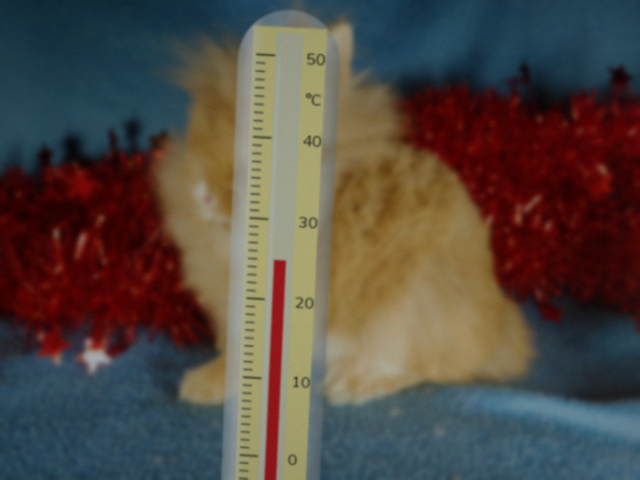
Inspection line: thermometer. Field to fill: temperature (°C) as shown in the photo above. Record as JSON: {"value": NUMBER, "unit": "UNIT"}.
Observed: {"value": 25, "unit": "°C"}
